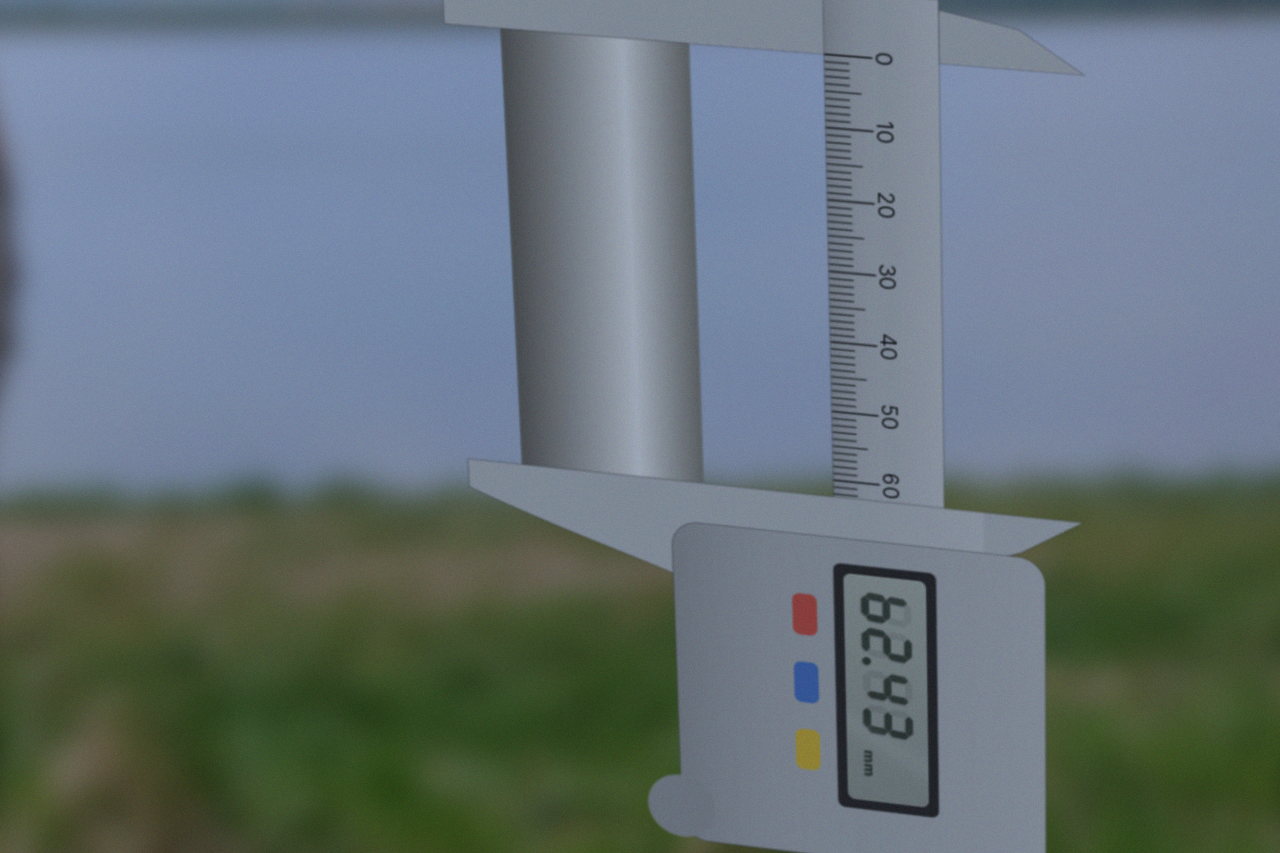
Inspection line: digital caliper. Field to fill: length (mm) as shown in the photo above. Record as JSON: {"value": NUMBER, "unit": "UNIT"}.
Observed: {"value": 62.43, "unit": "mm"}
